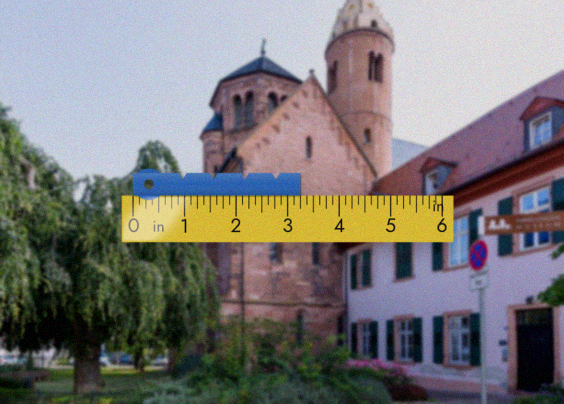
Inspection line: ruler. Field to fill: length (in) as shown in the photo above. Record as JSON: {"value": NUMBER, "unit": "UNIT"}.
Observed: {"value": 3.25, "unit": "in"}
